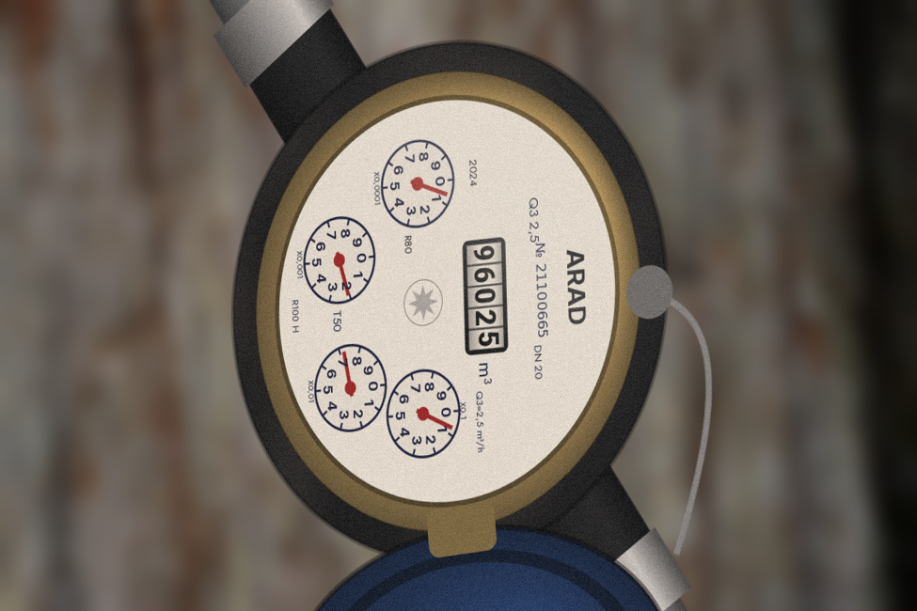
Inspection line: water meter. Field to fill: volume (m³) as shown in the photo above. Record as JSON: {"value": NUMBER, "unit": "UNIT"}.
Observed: {"value": 96025.0720, "unit": "m³"}
